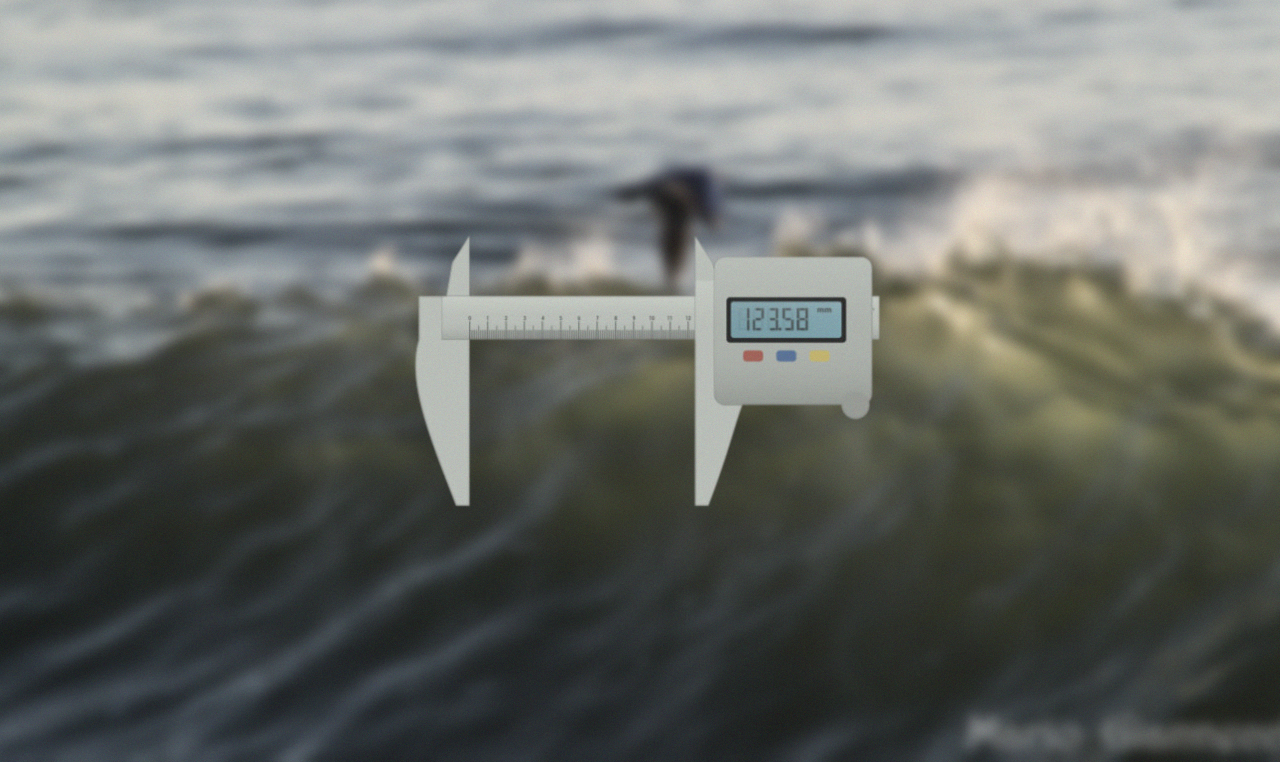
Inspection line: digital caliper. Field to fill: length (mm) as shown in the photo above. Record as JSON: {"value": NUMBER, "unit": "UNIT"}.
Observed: {"value": 123.58, "unit": "mm"}
